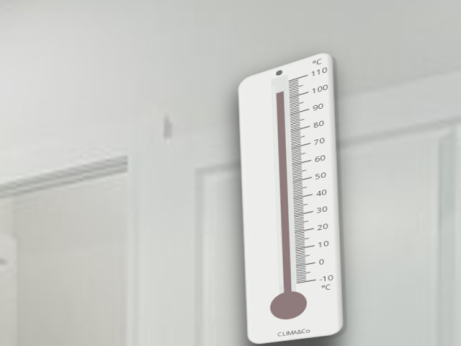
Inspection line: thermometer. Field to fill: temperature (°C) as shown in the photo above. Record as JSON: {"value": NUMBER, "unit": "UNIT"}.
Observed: {"value": 105, "unit": "°C"}
